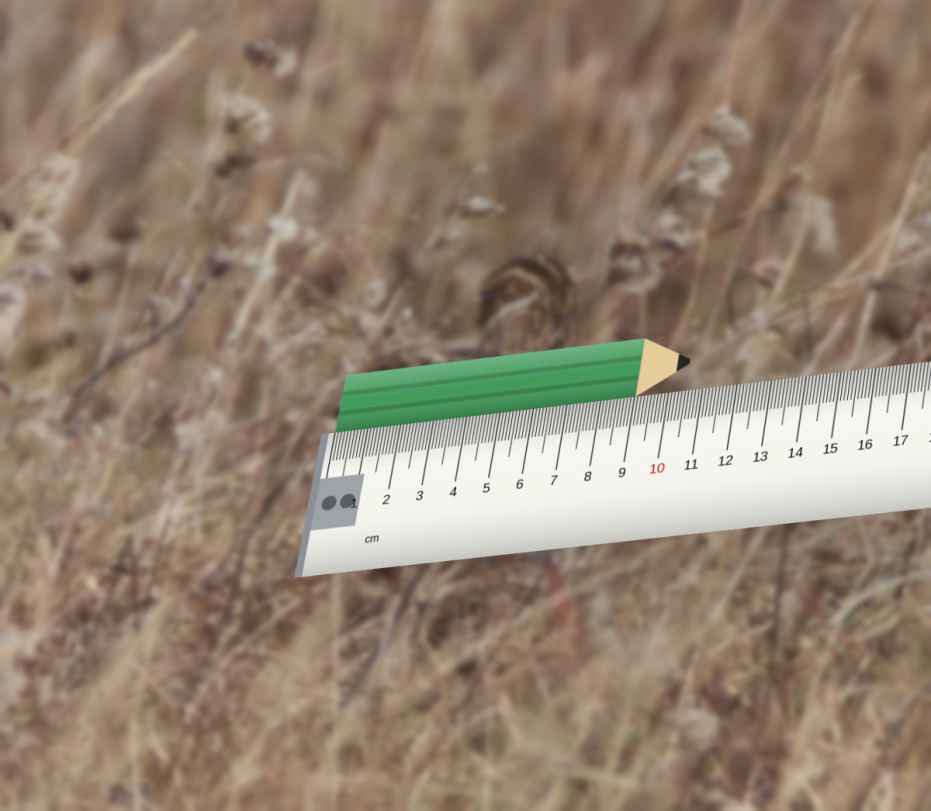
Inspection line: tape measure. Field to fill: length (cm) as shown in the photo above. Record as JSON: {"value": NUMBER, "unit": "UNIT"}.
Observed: {"value": 10.5, "unit": "cm"}
